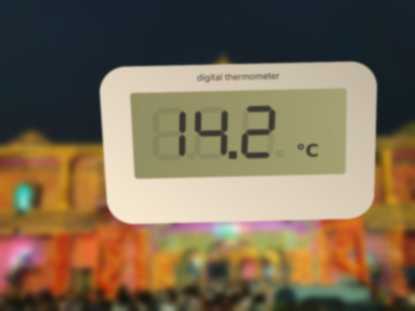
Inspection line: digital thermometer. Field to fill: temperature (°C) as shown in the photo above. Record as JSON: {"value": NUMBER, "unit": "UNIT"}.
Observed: {"value": 14.2, "unit": "°C"}
